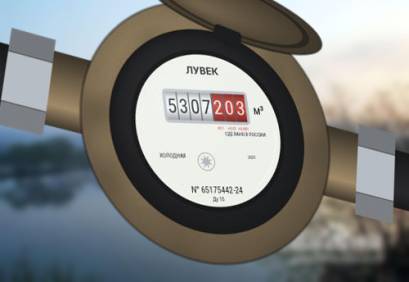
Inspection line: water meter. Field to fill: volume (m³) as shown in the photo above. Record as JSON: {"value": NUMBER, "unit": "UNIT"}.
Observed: {"value": 5307.203, "unit": "m³"}
